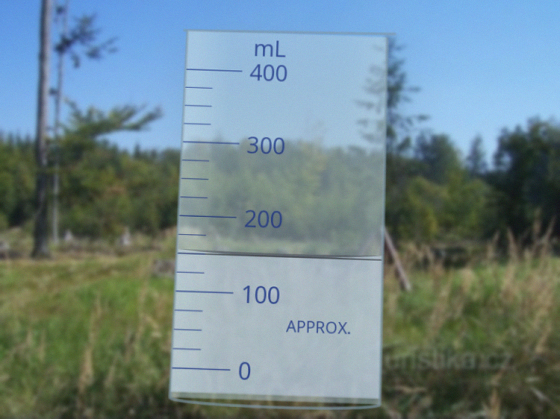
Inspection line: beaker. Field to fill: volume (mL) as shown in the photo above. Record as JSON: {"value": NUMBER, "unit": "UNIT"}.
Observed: {"value": 150, "unit": "mL"}
